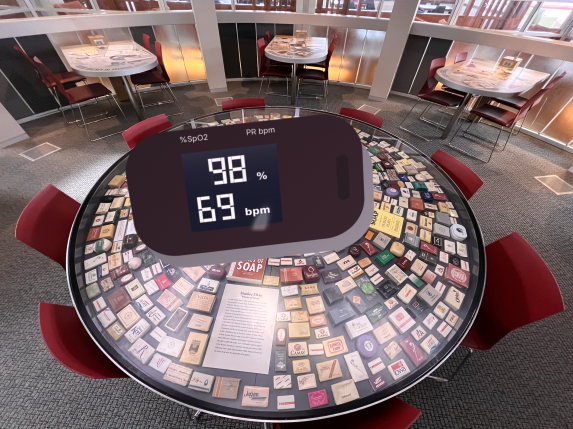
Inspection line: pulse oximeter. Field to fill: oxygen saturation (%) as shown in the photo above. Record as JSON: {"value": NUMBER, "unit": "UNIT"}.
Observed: {"value": 98, "unit": "%"}
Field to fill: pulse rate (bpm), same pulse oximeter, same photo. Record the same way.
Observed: {"value": 69, "unit": "bpm"}
